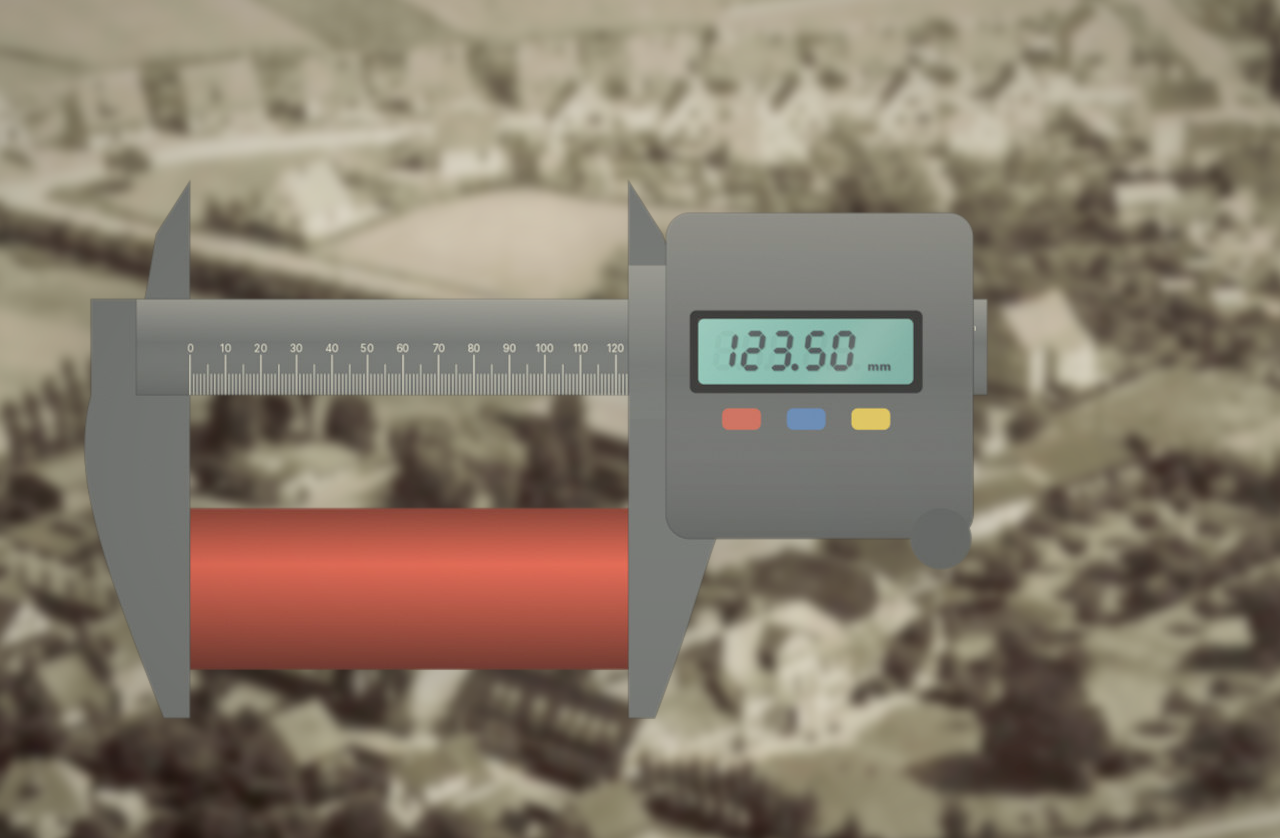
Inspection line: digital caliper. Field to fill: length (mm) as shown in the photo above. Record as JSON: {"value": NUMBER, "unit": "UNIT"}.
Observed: {"value": 123.50, "unit": "mm"}
